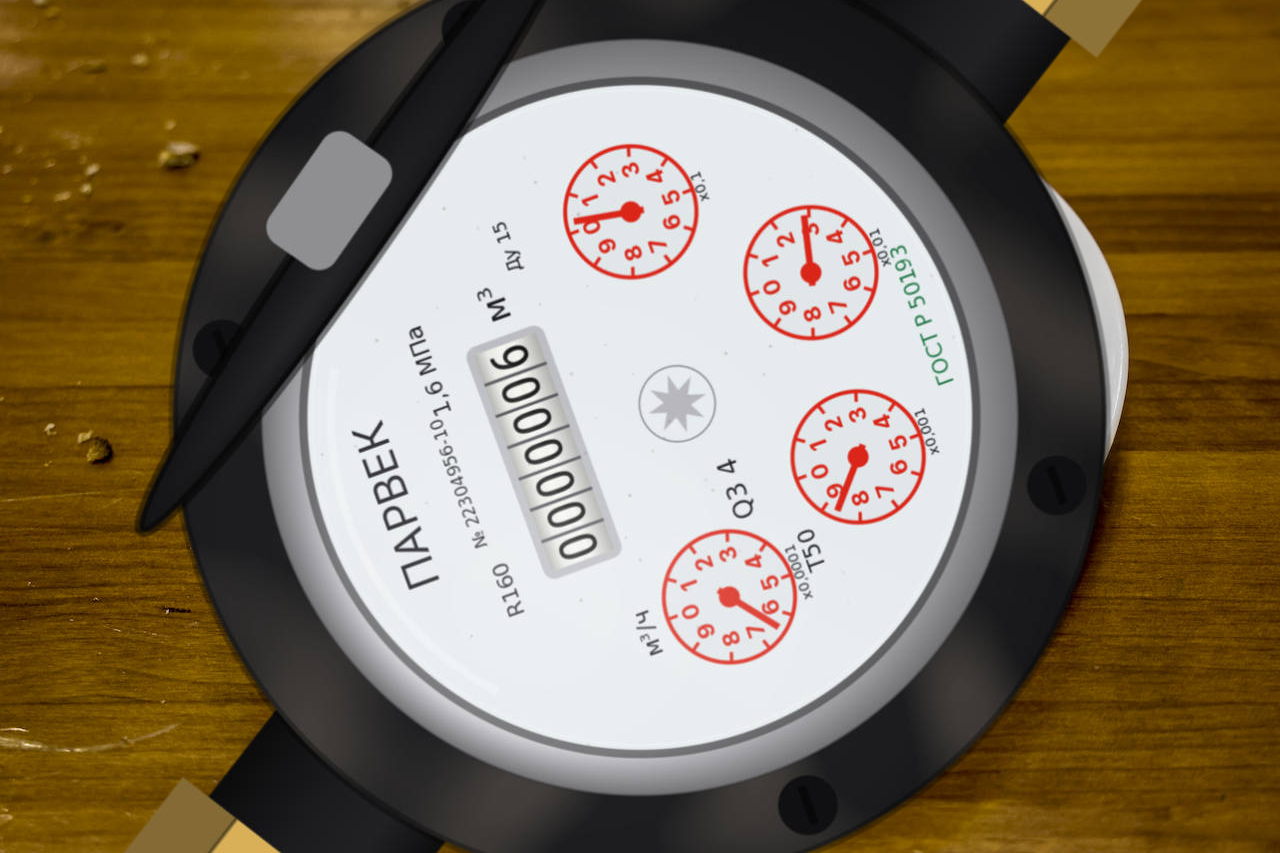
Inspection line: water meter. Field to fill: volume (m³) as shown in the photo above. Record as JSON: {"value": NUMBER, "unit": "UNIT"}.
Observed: {"value": 6.0286, "unit": "m³"}
